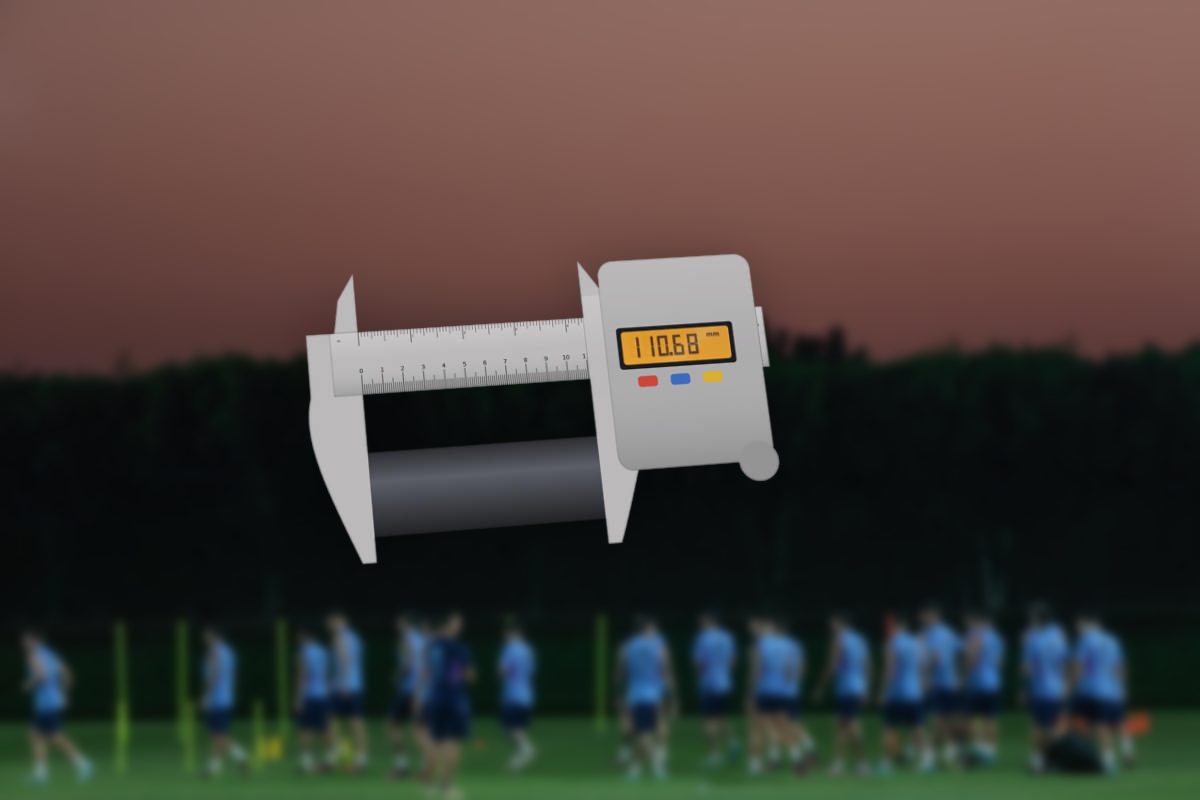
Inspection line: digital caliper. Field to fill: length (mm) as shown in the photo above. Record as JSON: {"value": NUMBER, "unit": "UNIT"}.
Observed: {"value": 110.68, "unit": "mm"}
